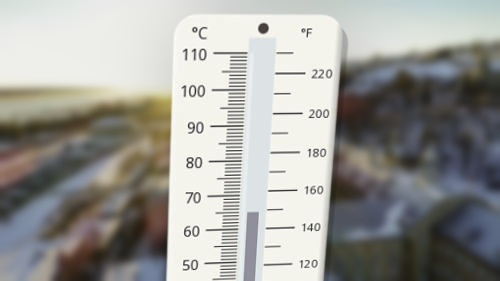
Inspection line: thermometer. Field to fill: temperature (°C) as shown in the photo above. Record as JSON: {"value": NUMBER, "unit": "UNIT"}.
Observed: {"value": 65, "unit": "°C"}
